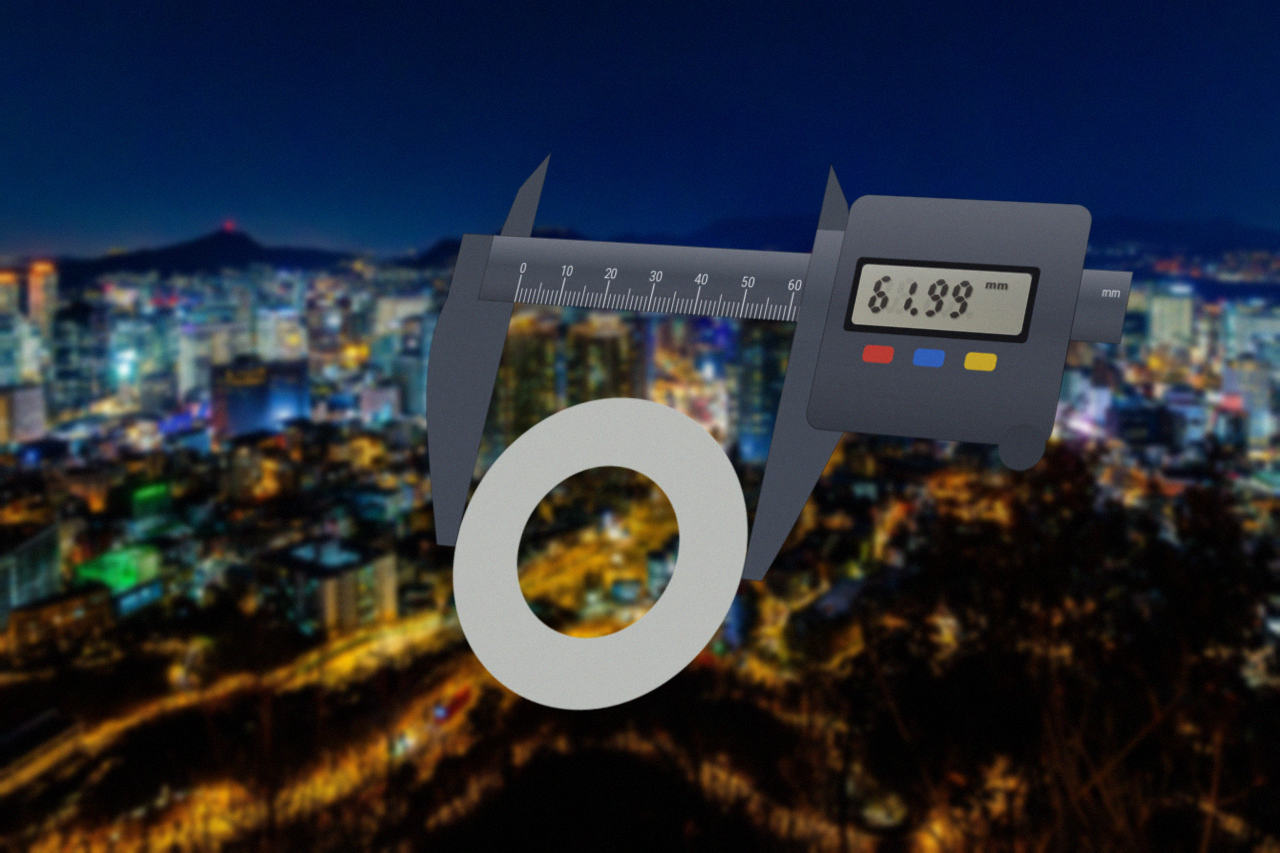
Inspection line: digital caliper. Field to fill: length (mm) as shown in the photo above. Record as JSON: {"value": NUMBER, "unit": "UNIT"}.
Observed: {"value": 61.99, "unit": "mm"}
